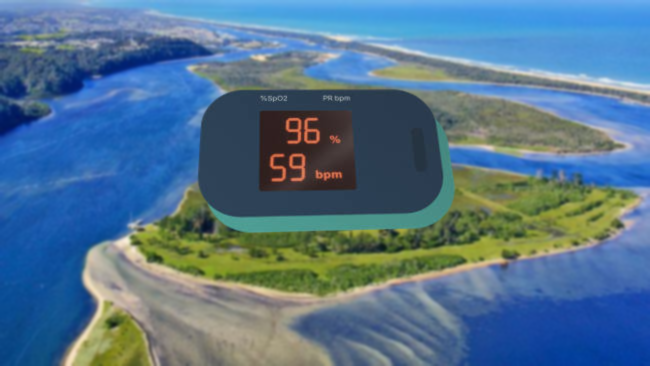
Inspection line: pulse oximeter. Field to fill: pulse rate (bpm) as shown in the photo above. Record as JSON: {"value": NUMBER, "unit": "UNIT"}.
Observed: {"value": 59, "unit": "bpm"}
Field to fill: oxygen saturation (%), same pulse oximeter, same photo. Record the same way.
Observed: {"value": 96, "unit": "%"}
